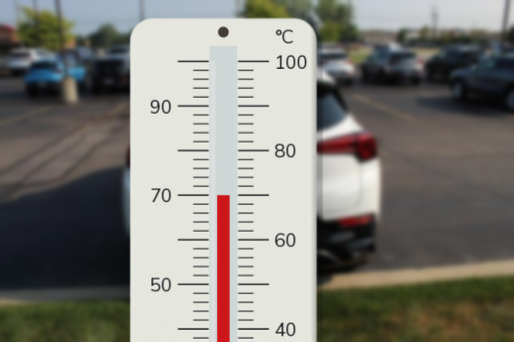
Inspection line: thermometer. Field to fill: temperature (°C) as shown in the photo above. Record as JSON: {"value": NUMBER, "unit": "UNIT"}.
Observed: {"value": 70, "unit": "°C"}
